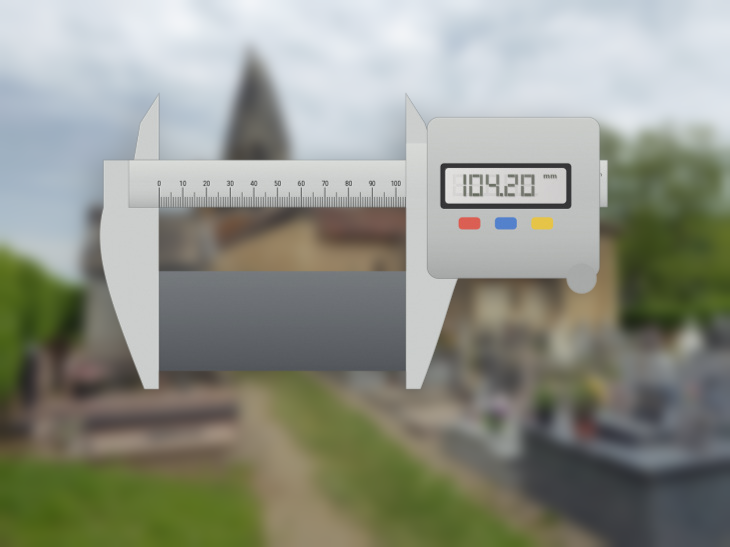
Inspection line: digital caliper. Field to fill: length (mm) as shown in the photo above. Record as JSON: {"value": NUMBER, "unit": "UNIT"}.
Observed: {"value": 104.20, "unit": "mm"}
